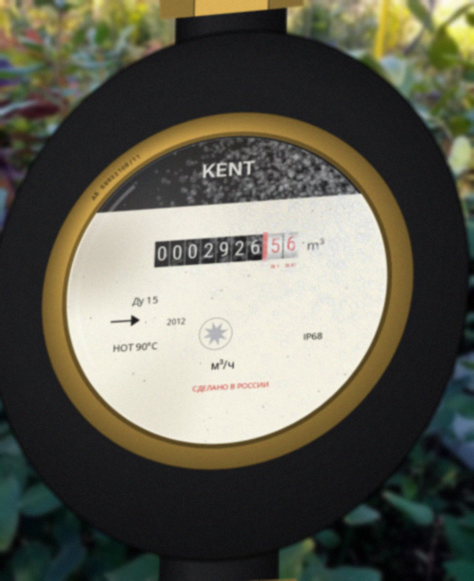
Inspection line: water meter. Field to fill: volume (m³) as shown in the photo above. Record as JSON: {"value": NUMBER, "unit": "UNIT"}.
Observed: {"value": 2926.56, "unit": "m³"}
